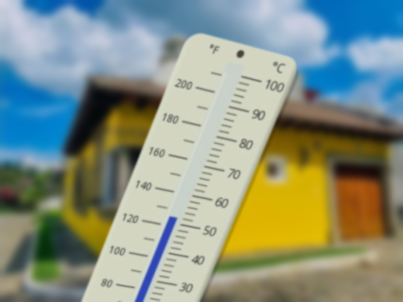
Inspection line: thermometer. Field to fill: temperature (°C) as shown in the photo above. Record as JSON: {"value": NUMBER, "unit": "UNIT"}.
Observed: {"value": 52, "unit": "°C"}
